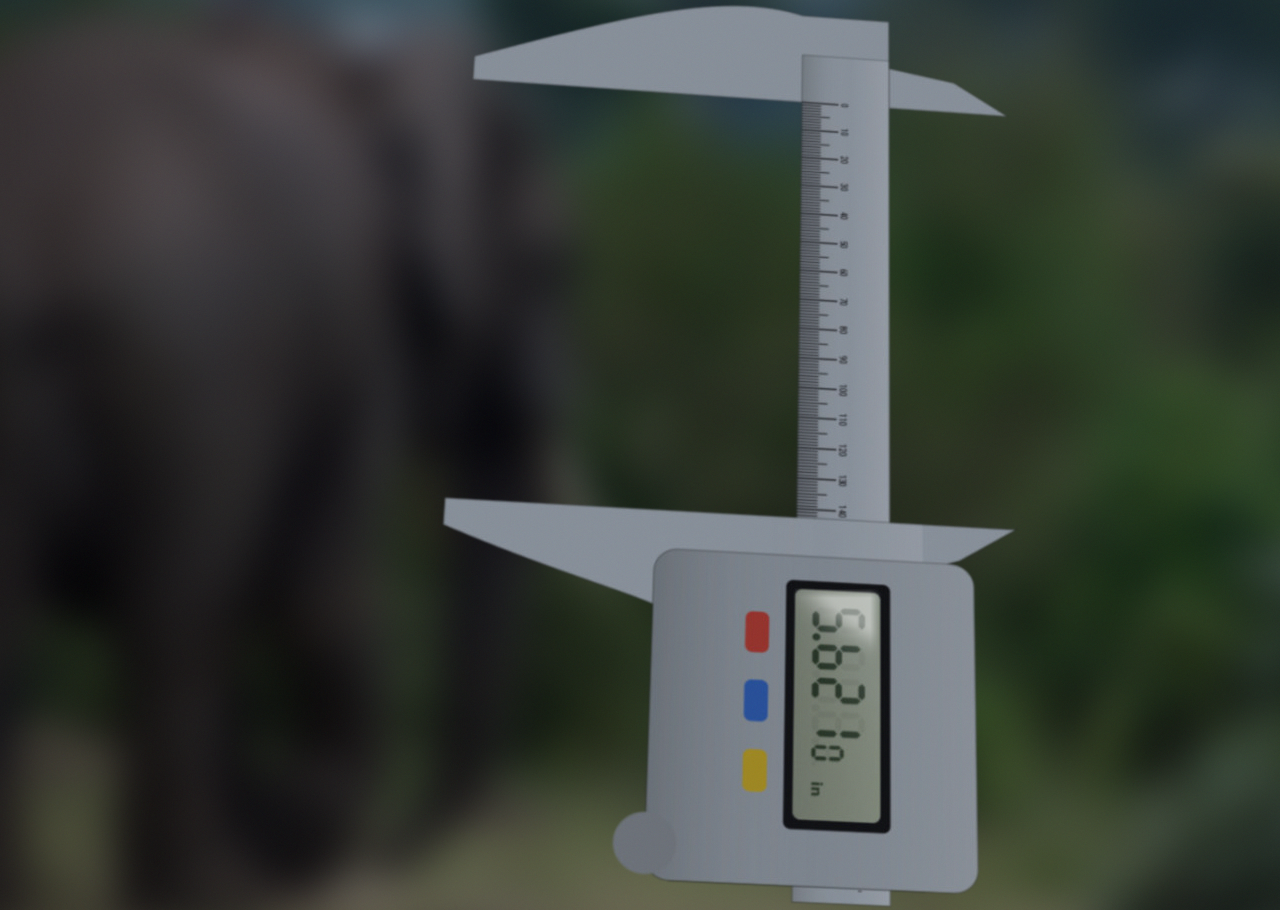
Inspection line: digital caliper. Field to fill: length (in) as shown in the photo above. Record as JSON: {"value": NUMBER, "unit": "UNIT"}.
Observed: {"value": 5.6210, "unit": "in"}
